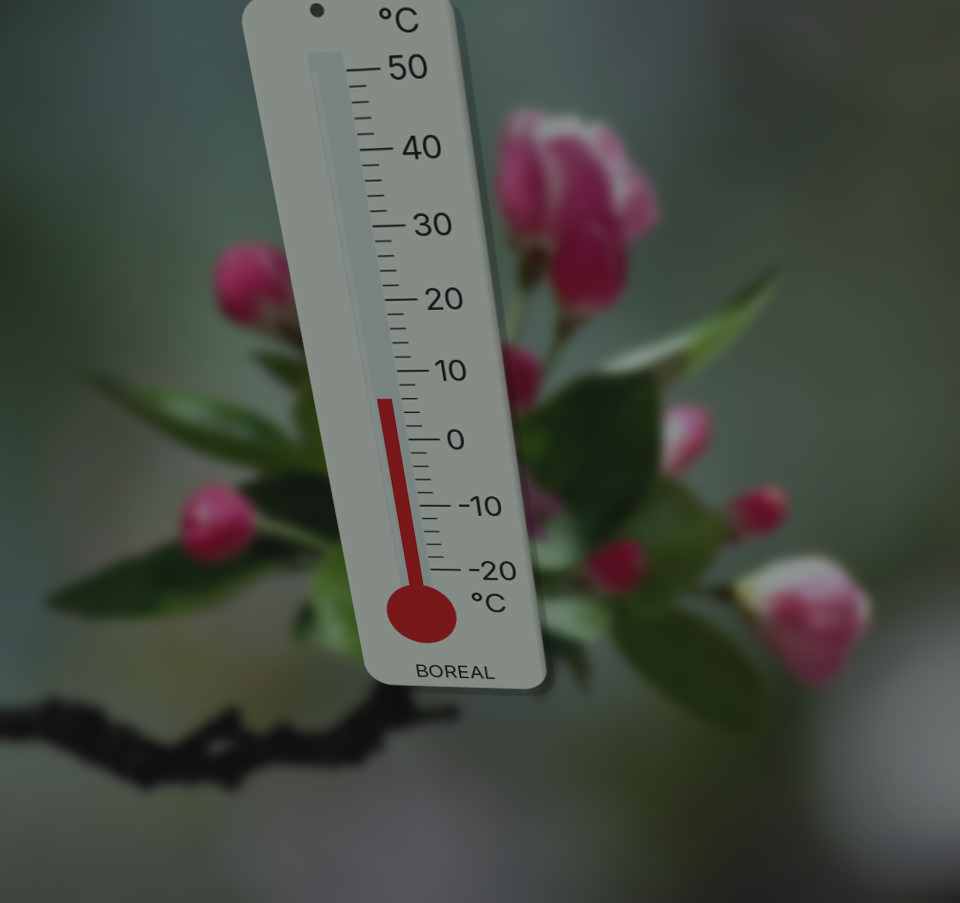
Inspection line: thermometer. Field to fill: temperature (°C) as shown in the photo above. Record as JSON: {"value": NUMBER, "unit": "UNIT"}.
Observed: {"value": 6, "unit": "°C"}
